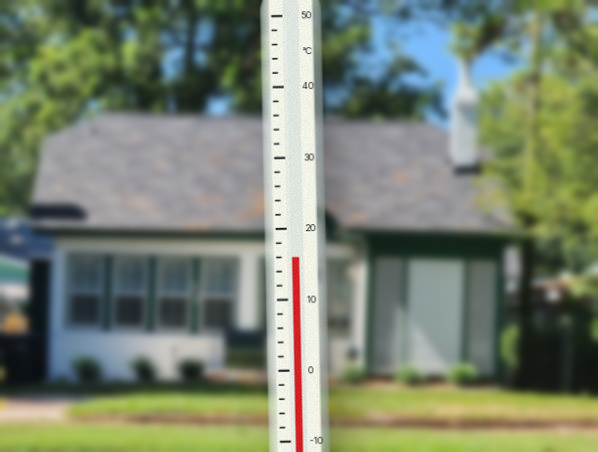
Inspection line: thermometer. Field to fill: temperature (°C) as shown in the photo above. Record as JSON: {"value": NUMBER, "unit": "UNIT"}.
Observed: {"value": 16, "unit": "°C"}
